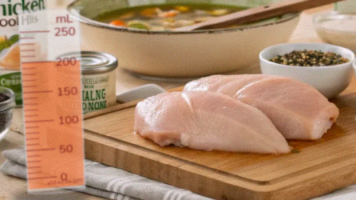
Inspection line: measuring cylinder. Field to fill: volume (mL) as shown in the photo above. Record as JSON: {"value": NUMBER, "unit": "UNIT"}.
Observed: {"value": 200, "unit": "mL"}
